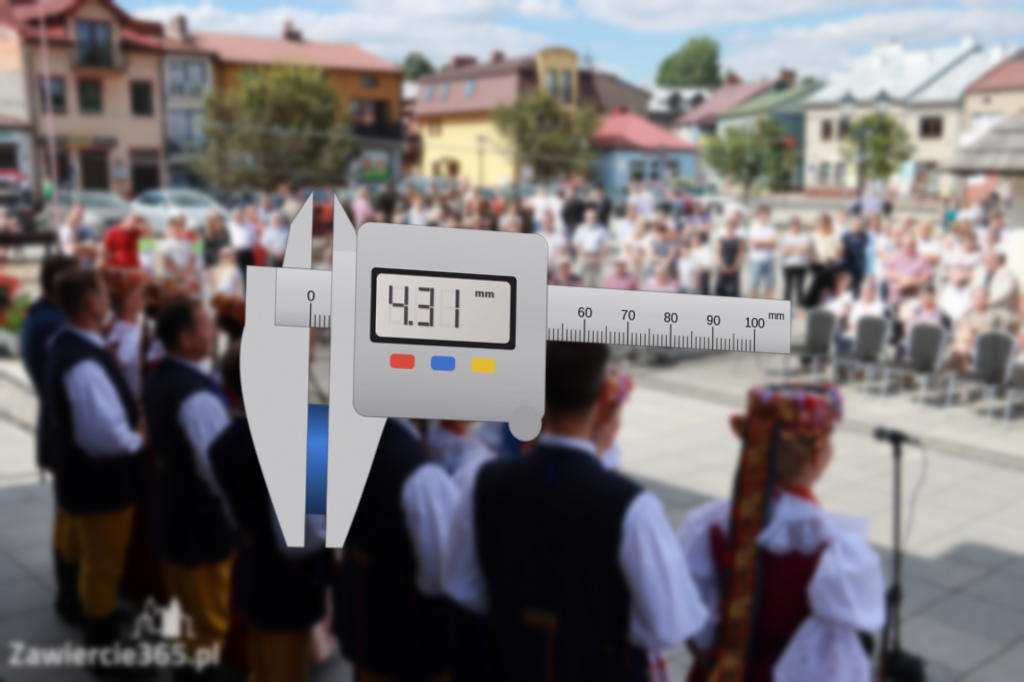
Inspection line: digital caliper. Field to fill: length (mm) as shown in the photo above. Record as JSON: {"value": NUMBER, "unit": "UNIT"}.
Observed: {"value": 4.31, "unit": "mm"}
